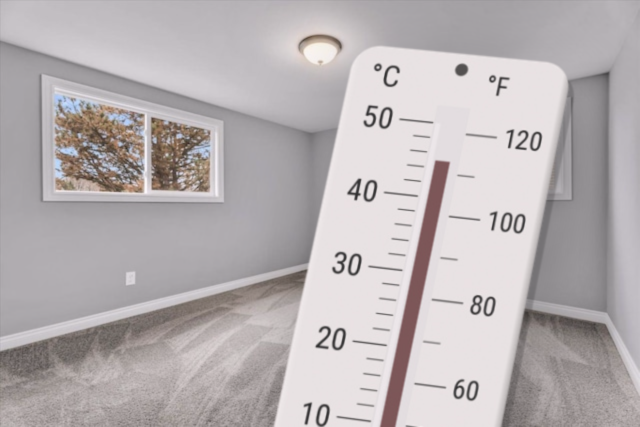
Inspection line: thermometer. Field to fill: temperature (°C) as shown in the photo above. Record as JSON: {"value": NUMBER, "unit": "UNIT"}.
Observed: {"value": 45, "unit": "°C"}
